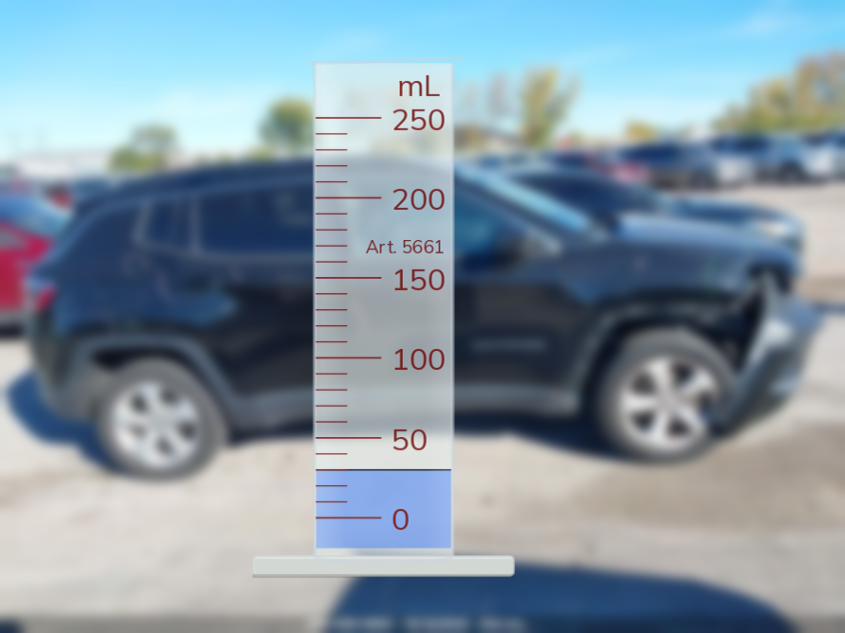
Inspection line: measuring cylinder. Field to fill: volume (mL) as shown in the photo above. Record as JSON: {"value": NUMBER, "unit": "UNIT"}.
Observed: {"value": 30, "unit": "mL"}
